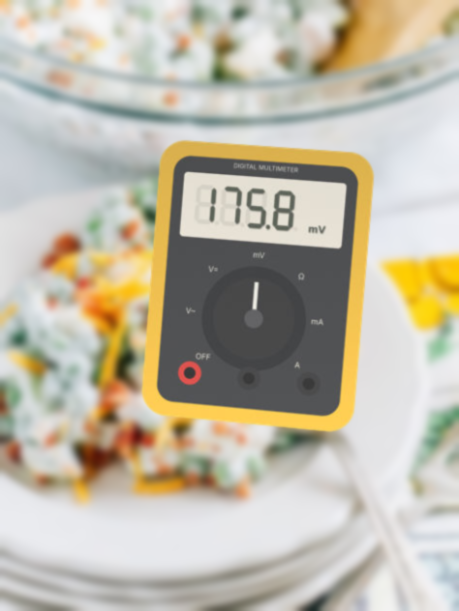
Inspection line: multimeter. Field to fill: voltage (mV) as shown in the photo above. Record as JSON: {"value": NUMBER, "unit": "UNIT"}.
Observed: {"value": 175.8, "unit": "mV"}
